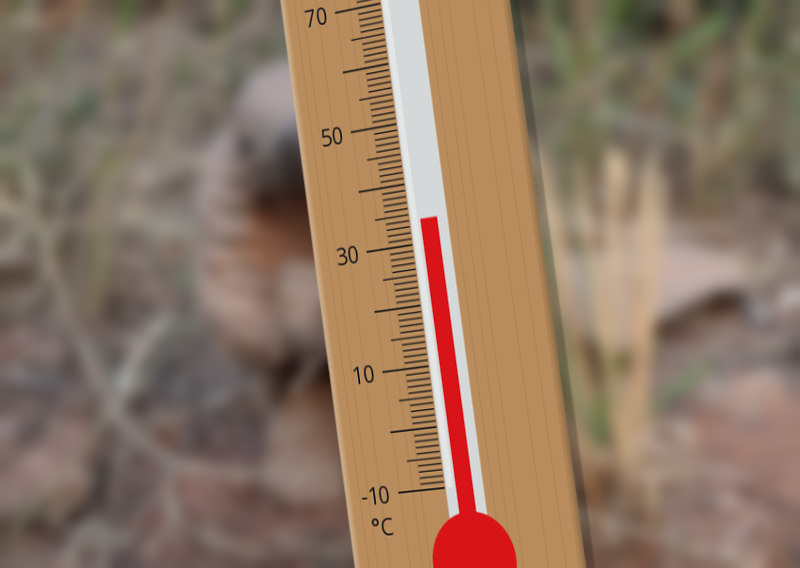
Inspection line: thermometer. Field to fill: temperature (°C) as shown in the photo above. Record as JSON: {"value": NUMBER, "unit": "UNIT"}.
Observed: {"value": 34, "unit": "°C"}
